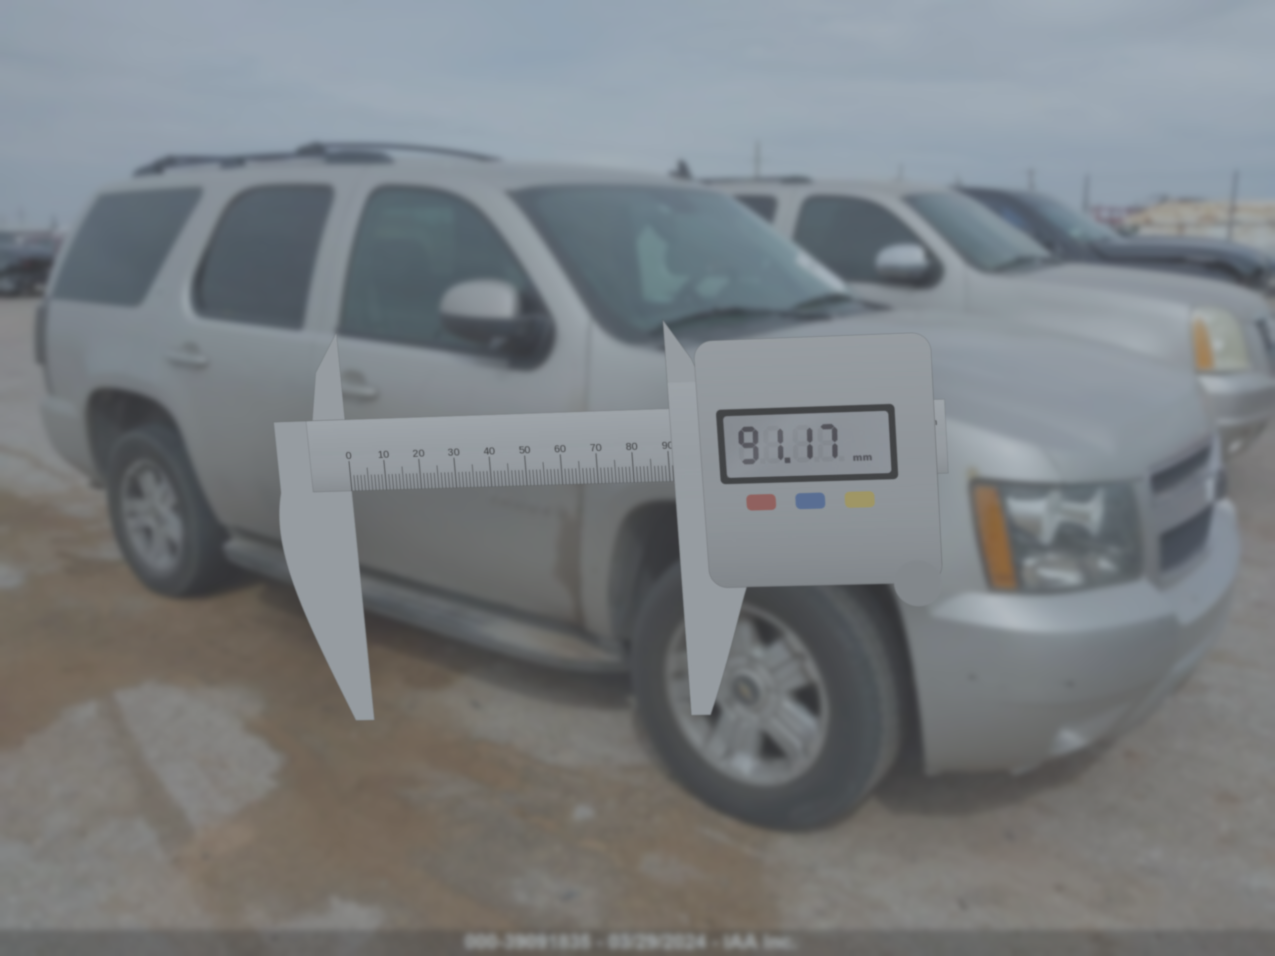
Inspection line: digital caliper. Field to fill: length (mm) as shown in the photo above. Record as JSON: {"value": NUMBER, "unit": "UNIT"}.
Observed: {"value": 91.17, "unit": "mm"}
